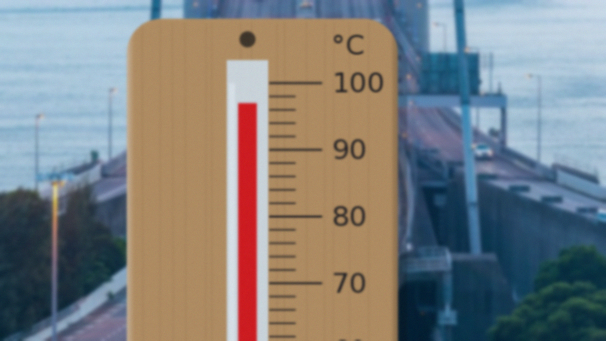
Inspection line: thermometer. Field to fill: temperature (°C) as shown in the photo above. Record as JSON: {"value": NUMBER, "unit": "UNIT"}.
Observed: {"value": 97, "unit": "°C"}
